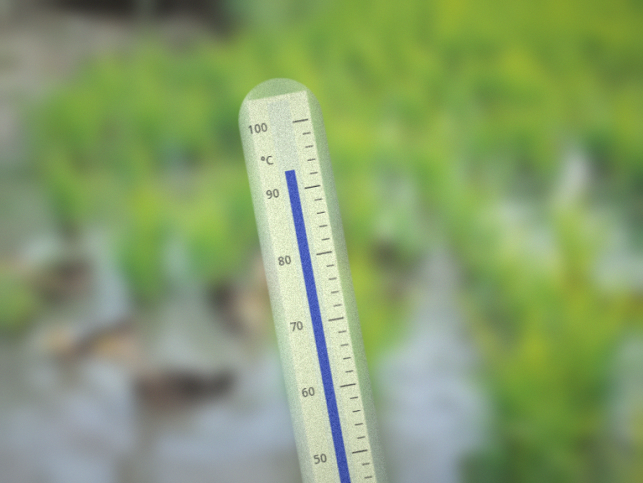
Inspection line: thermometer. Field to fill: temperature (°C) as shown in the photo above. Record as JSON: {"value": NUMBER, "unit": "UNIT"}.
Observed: {"value": 93, "unit": "°C"}
